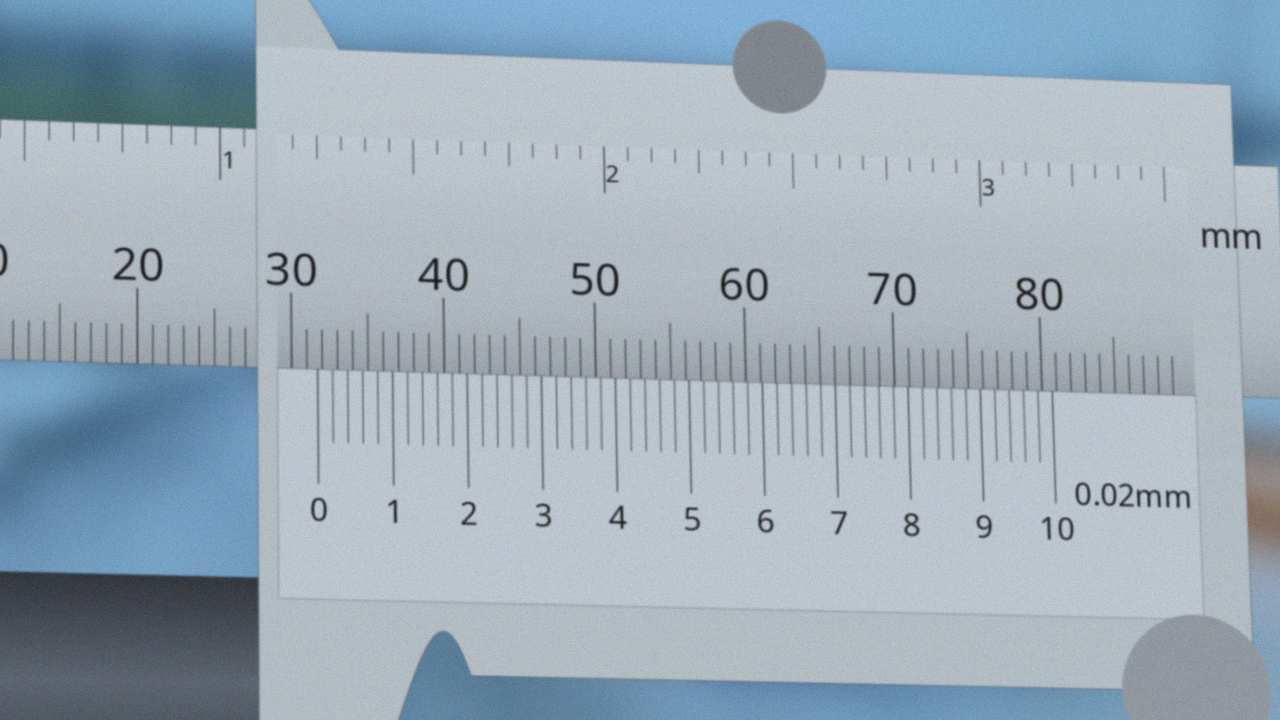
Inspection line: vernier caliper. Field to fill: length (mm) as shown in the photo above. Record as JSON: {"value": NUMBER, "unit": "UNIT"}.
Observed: {"value": 31.7, "unit": "mm"}
